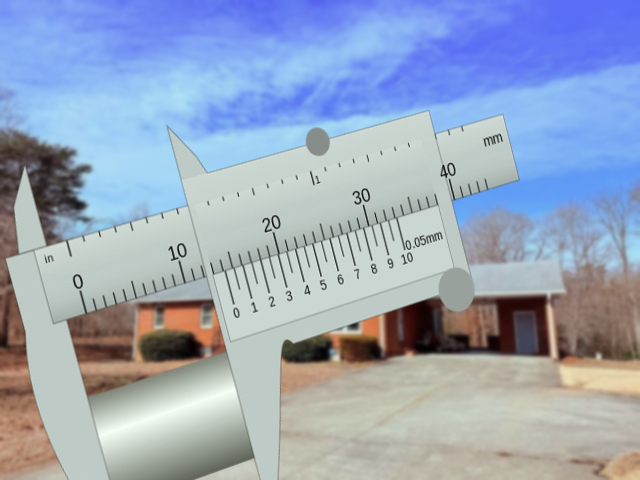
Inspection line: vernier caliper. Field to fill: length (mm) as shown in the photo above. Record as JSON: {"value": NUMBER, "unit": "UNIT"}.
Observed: {"value": 14.2, "unit": "mm"}
